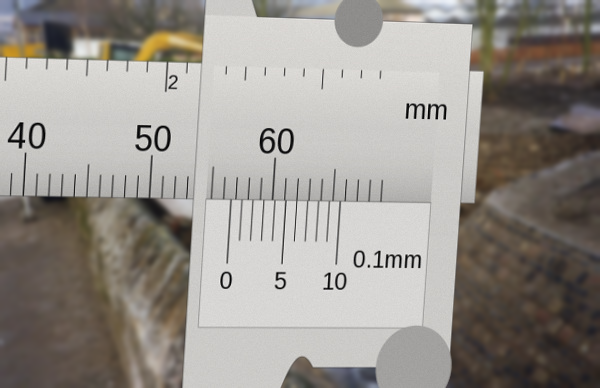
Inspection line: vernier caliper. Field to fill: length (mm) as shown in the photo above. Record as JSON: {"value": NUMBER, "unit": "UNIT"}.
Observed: {"value": 56.6, "unit": "mm"}
